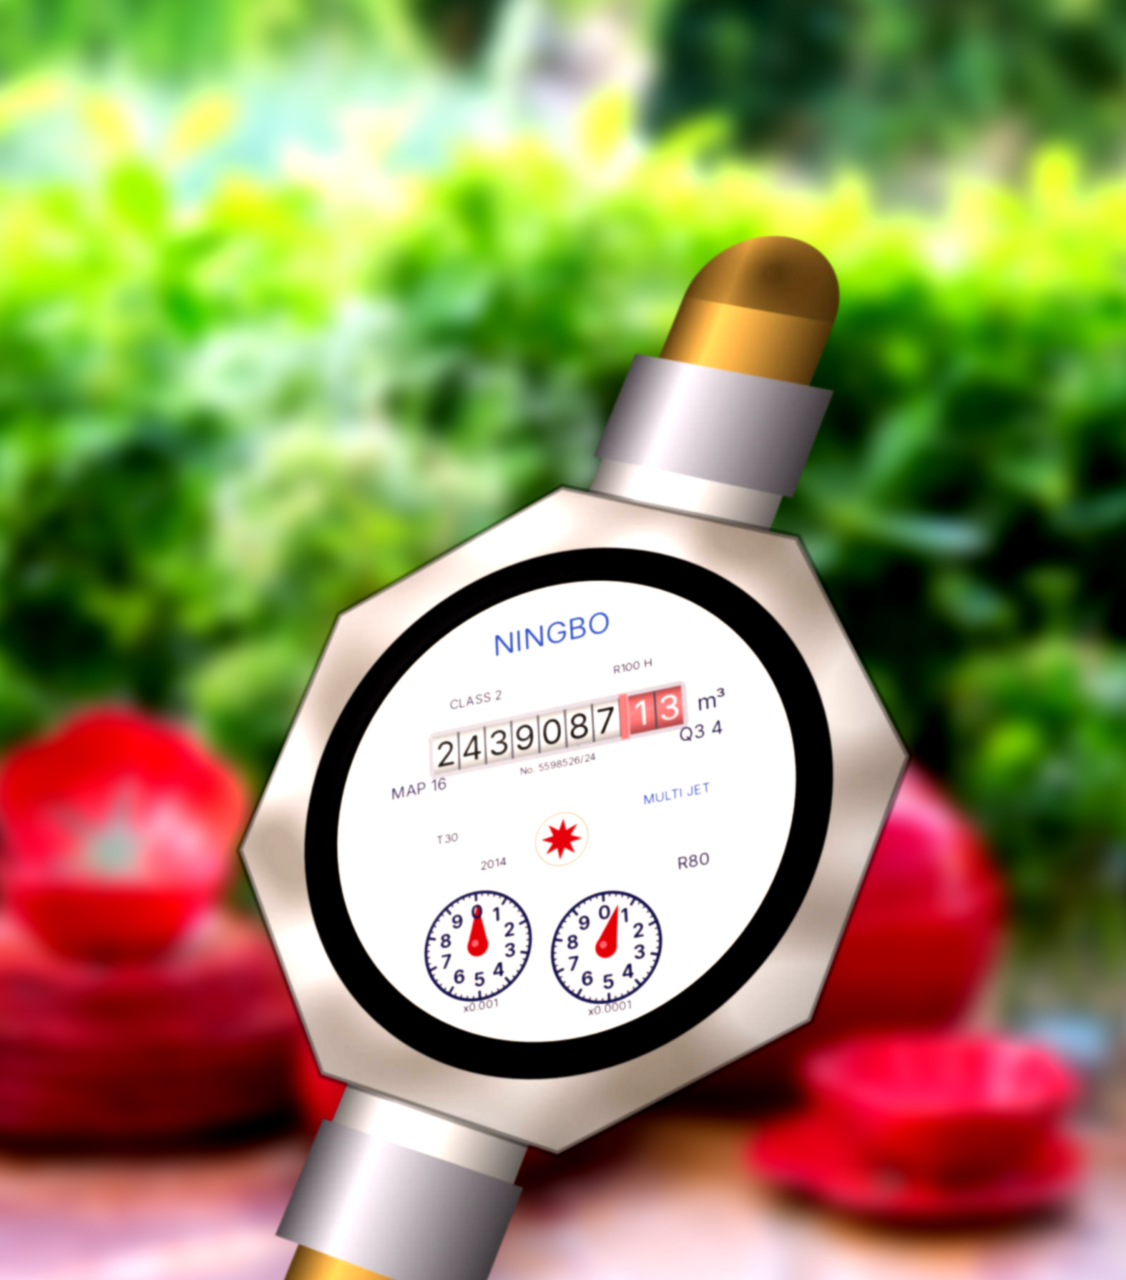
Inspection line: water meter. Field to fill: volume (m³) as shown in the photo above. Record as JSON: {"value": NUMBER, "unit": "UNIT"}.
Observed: {"value": 2439087.1300, "unit": "m³"}
